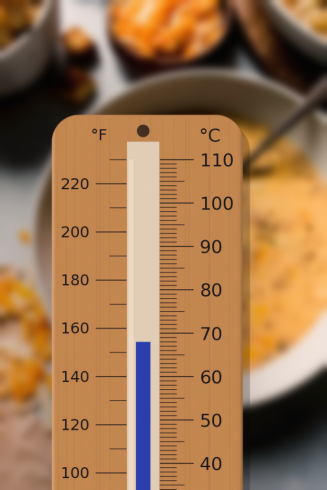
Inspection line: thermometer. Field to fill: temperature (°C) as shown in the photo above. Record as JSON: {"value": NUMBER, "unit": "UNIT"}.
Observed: {"value": 68, "unit": "°C"}
